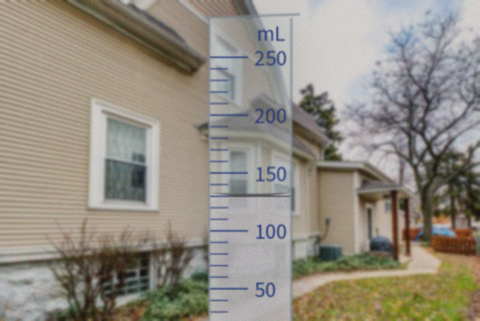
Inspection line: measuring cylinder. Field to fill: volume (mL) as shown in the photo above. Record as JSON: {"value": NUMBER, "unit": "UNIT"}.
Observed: {"value": 130, "unit": "mL"}
